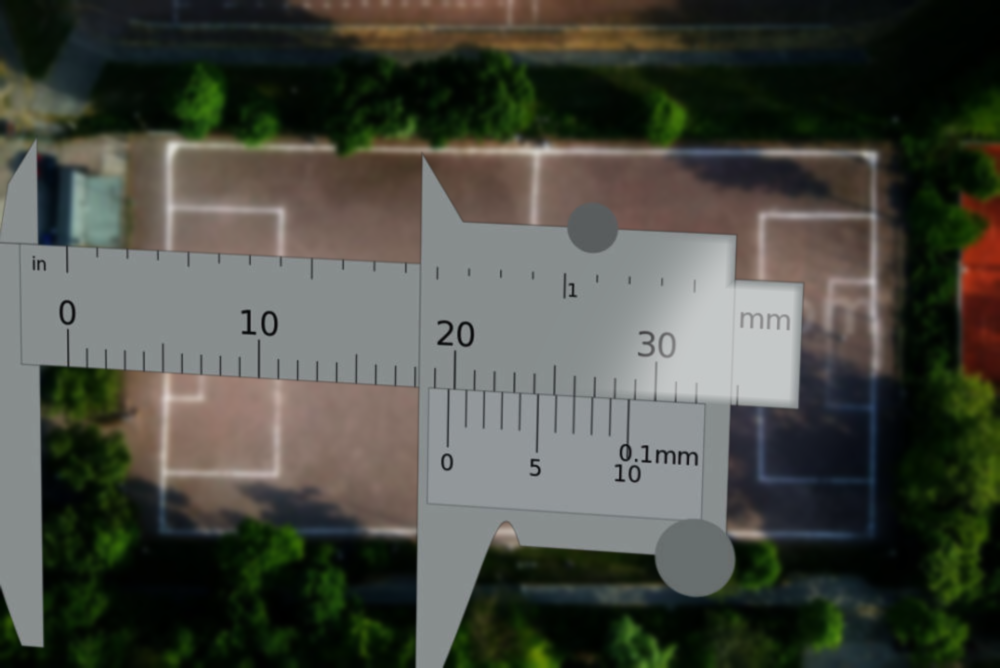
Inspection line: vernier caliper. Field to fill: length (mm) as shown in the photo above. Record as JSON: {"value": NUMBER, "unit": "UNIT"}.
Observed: {"value": 19.7, "unit": "mm"}
